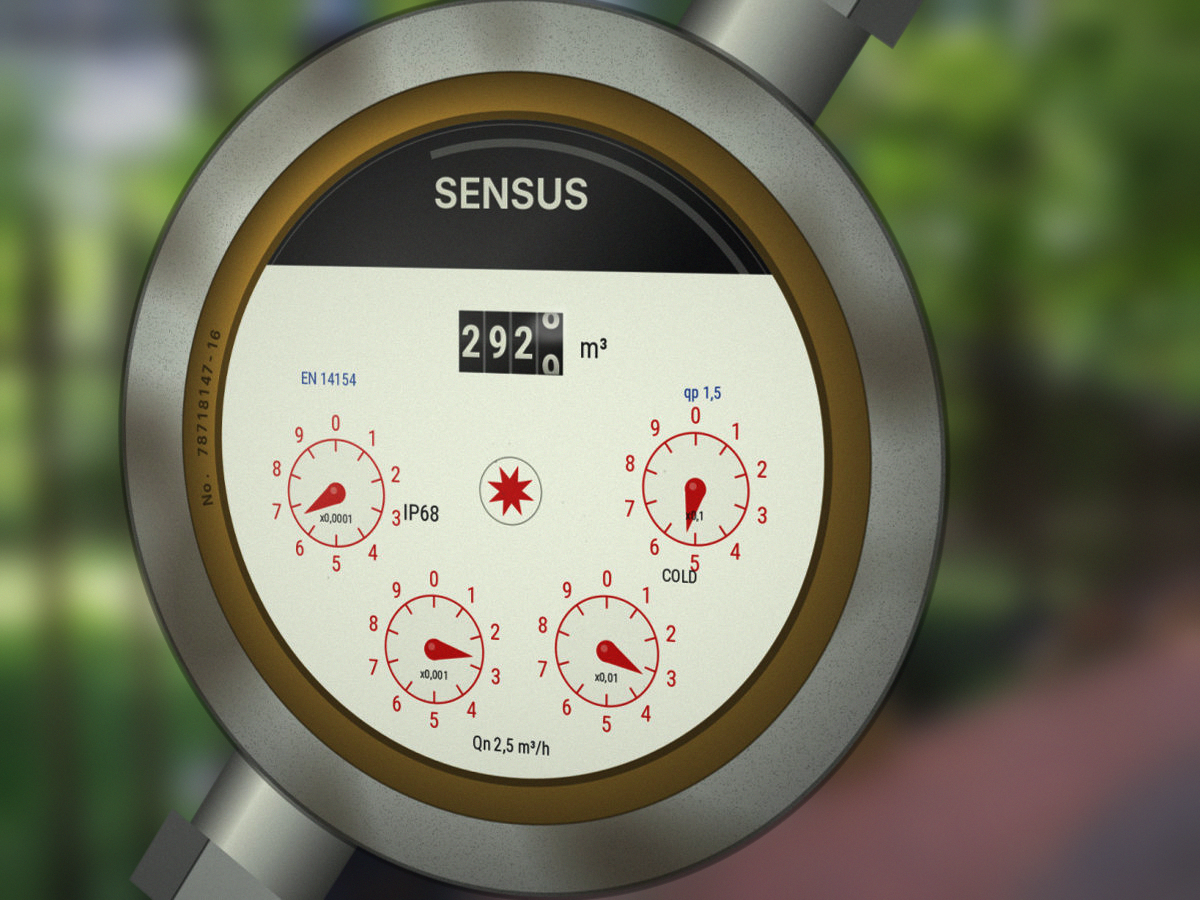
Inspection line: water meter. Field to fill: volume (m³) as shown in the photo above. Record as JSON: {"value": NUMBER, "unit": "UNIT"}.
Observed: {"value": 2928.5326, "unit": "m³"}
